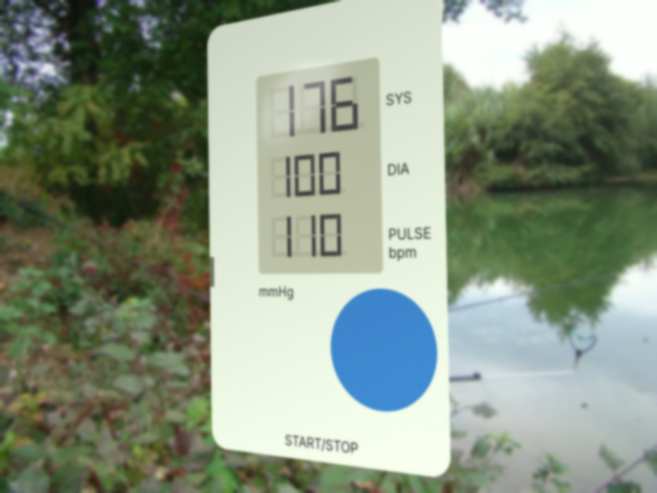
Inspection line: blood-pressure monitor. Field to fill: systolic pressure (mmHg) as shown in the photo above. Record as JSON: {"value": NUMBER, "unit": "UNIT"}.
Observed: {"value": 176, "unit": "mmHg"}
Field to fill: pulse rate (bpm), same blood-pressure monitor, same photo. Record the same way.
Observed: {"value": 110, "unit": "bpm"}
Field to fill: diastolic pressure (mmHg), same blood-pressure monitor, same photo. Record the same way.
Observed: {"value": 100, "unit": "mmHg"}
